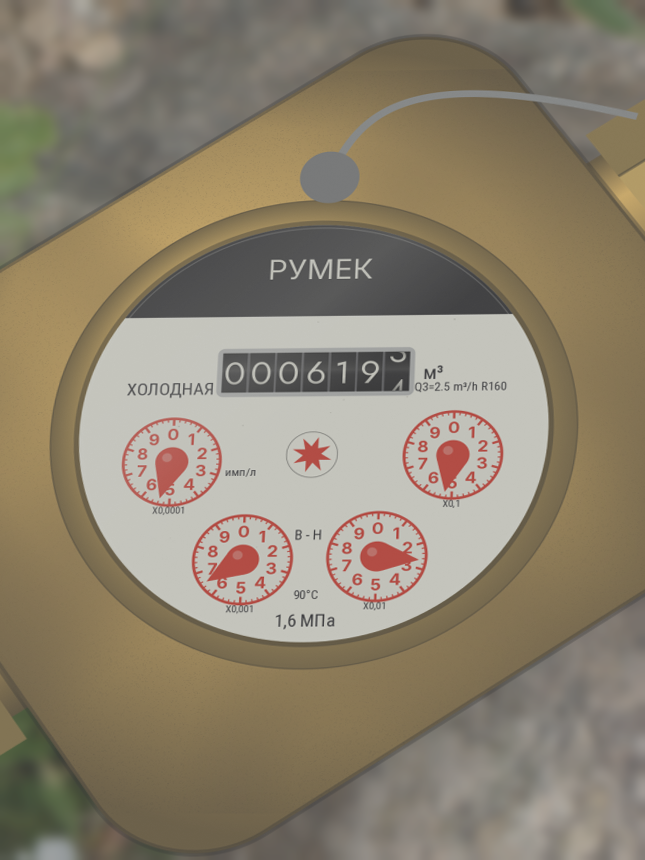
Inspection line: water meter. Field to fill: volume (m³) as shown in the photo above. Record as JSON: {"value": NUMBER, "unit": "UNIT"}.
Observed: {"value": 6193.5265, "unit": "m³"}
